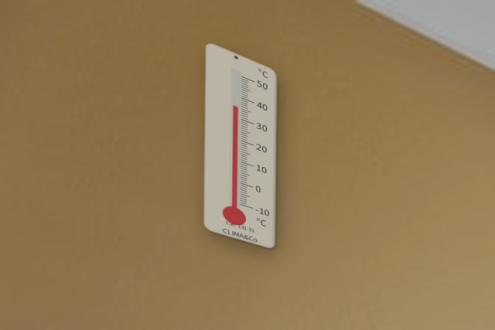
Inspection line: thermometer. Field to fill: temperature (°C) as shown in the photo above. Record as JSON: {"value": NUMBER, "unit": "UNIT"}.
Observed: {"value": 35, "unit": "°C"}
